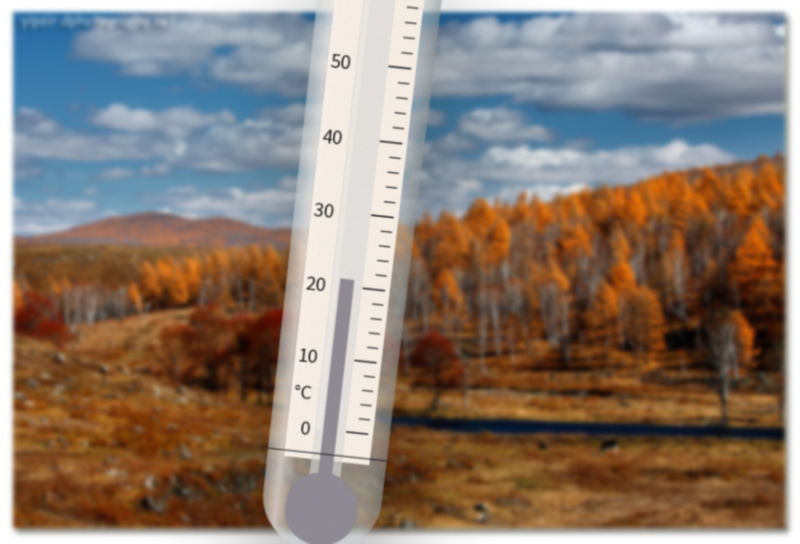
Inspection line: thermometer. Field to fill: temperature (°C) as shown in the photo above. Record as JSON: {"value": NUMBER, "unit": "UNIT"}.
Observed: {"value": 21, "unit": "°C"}
